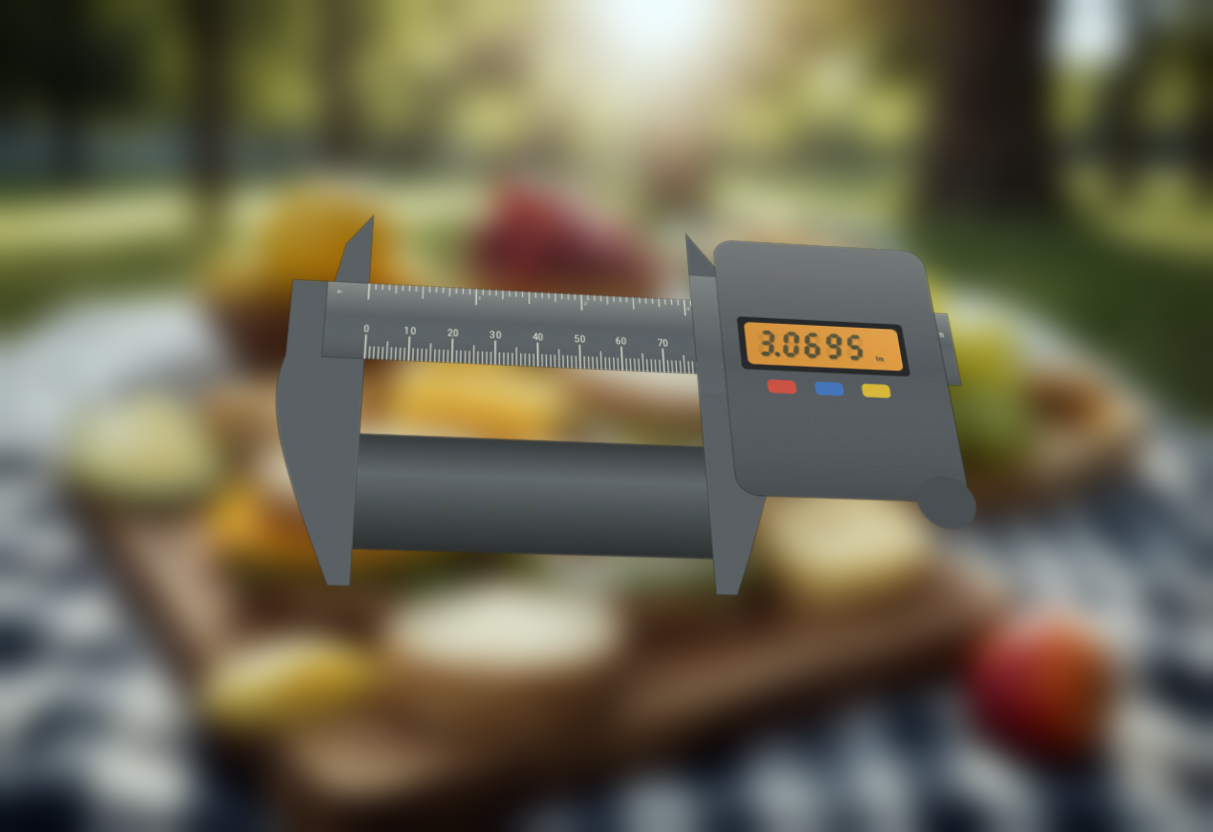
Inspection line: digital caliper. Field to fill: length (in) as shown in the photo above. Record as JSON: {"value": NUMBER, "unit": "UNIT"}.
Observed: {"value": 3.0695, "unit": "in"}
